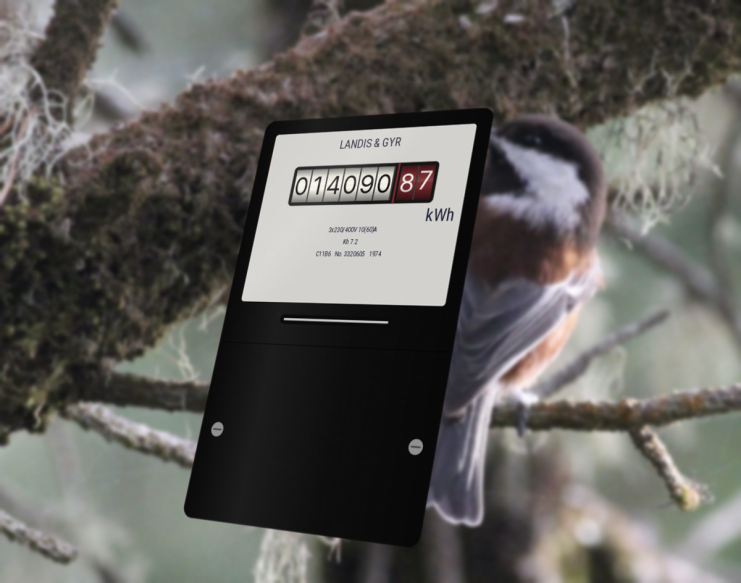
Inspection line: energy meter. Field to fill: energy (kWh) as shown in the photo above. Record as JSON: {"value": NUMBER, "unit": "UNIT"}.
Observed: {"value": 14090.87, "unit": "kWh"}
